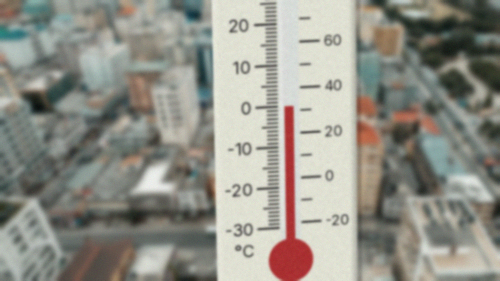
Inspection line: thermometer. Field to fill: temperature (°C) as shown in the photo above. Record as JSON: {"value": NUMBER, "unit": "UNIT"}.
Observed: {"value": 0, "unit": "°C"}
